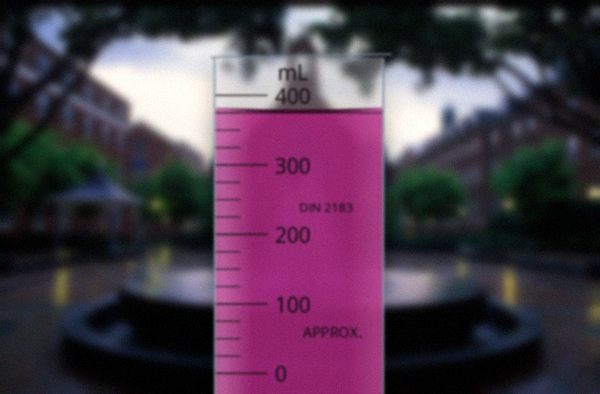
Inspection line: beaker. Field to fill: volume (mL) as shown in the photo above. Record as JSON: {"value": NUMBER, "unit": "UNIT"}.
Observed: {"value": 375, "unit": "mL"}
